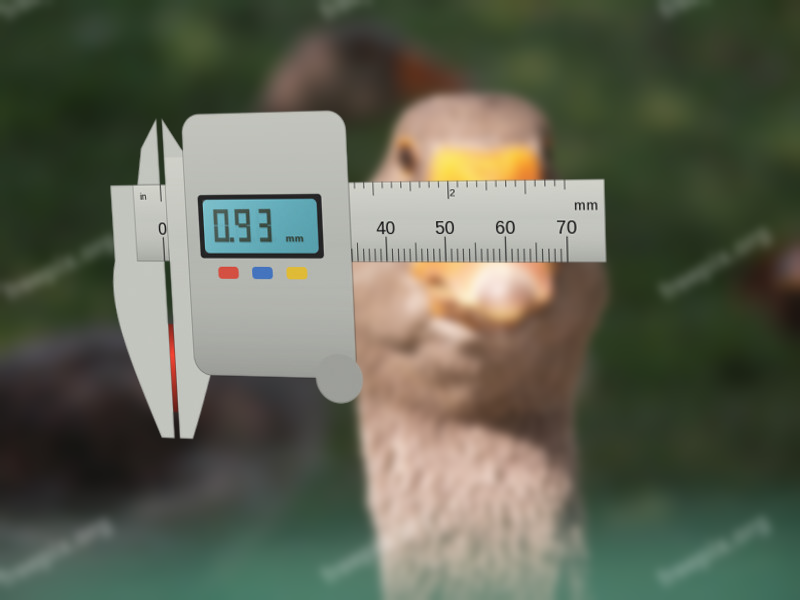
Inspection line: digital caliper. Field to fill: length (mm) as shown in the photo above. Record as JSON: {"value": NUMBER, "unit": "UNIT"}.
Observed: {"value": 0.93, "unit": "mm"}
